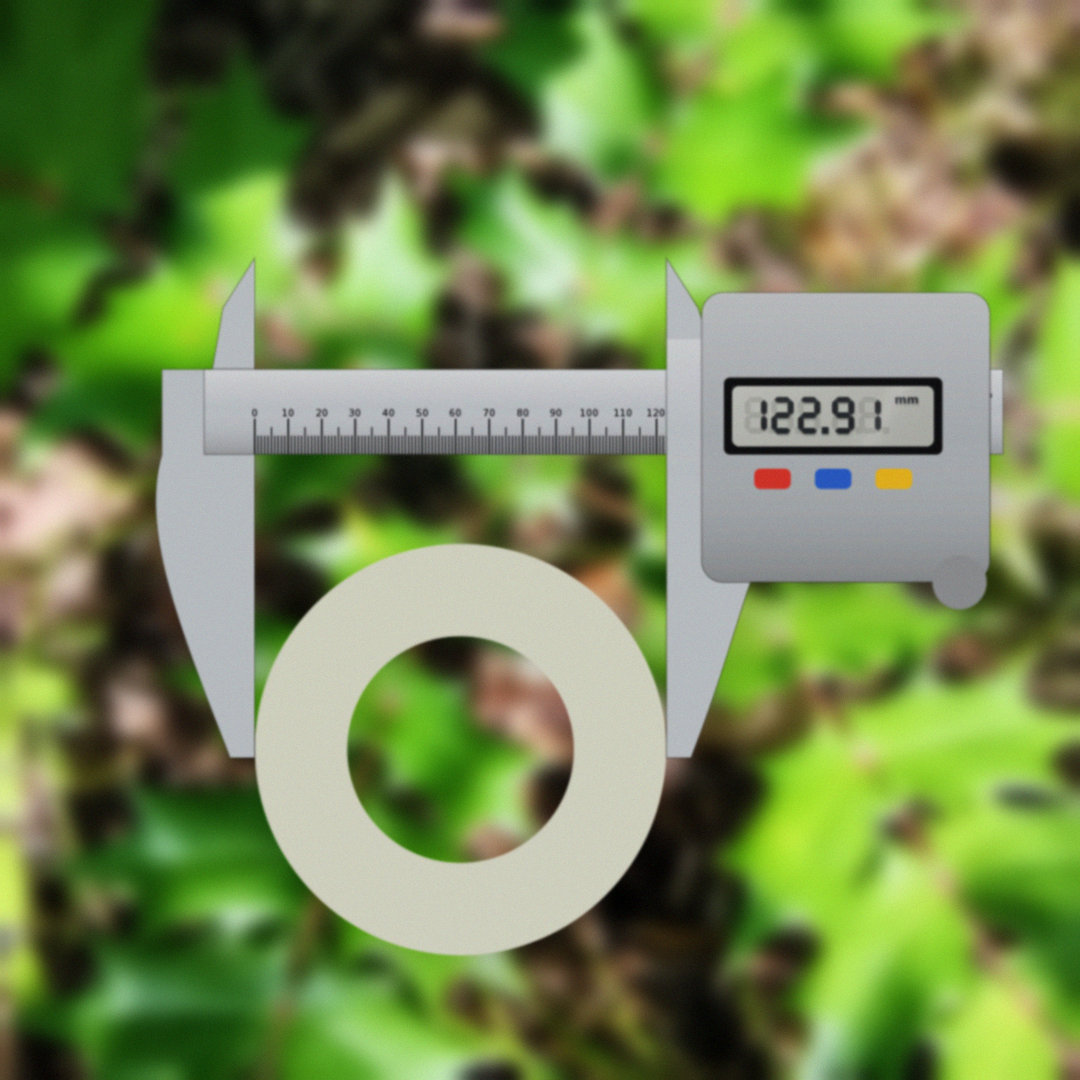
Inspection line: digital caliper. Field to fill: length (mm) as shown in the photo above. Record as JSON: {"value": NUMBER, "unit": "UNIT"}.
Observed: {"value": 122.91, "unit": "mm"}
